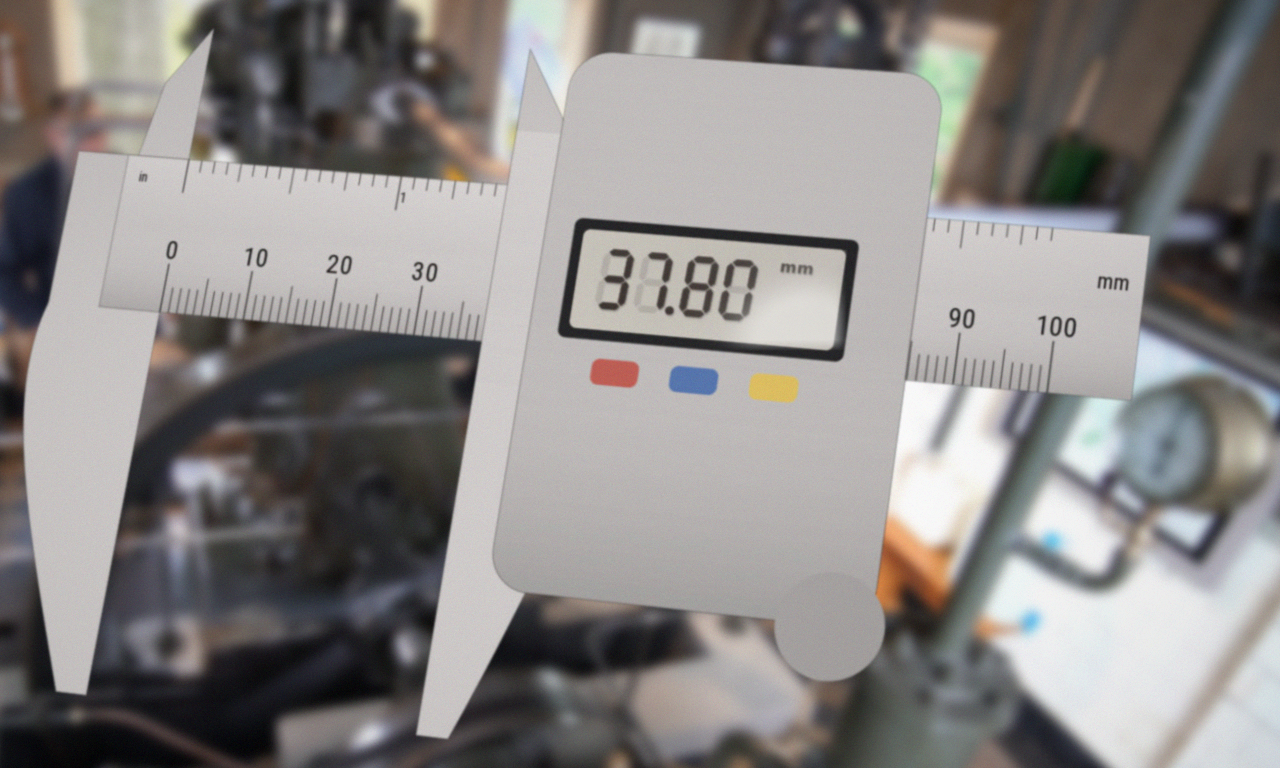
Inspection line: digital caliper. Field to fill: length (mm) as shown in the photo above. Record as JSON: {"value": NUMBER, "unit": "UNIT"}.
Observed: {"value": 37.80, "unit": "mm"}
